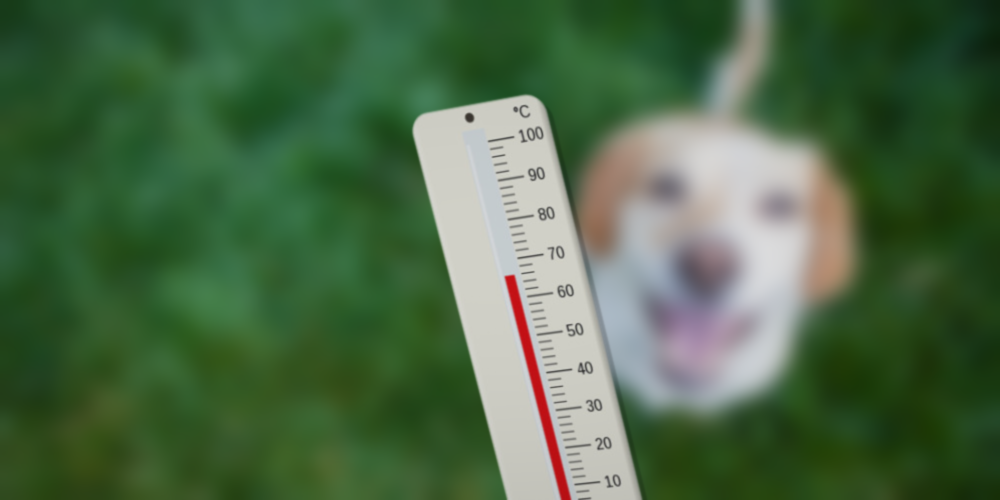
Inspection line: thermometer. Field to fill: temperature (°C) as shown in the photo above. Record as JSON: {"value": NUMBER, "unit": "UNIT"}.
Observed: {"value": 66, "unit": "°C"}
